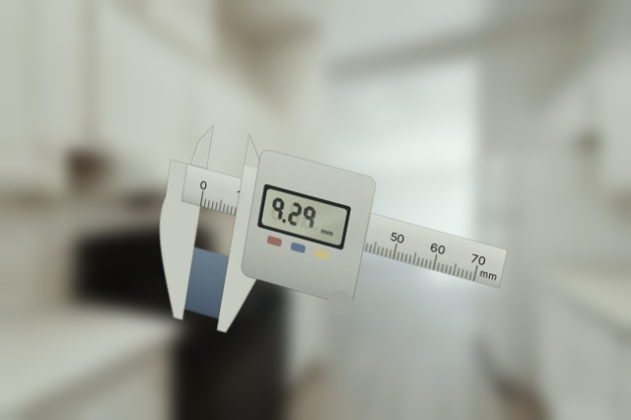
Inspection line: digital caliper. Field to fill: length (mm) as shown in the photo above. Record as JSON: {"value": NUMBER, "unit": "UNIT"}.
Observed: {"value": 9.29, "unit": "mm"}
